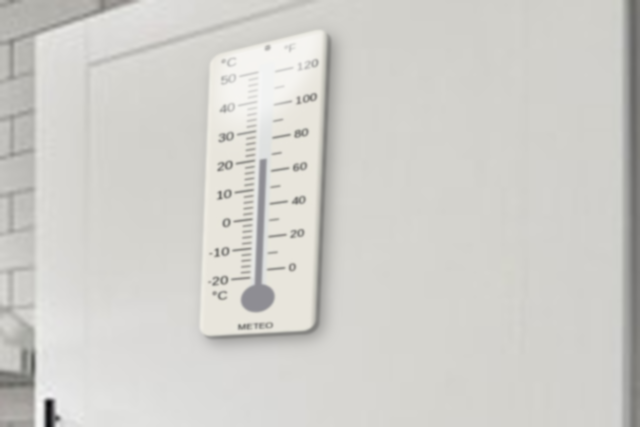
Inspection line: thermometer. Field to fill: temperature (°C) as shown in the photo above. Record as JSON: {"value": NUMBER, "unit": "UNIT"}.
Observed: {"value": 20, "unit": "°C"}
